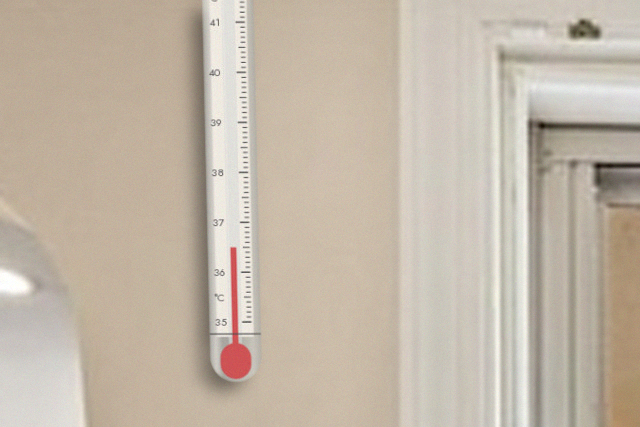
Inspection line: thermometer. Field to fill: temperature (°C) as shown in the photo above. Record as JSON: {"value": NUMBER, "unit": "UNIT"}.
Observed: {"value": 36.5, "unit": "°C"}
